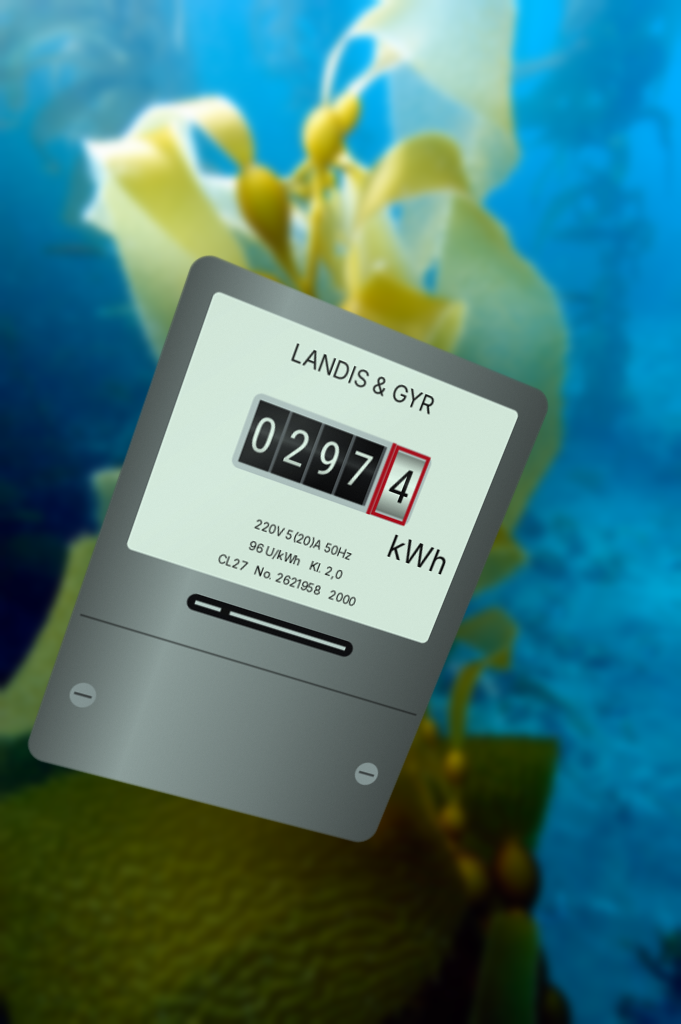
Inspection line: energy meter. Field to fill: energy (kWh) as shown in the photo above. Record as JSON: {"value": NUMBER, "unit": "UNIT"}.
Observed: {"value": 297.4, "unit": "kWh"}
